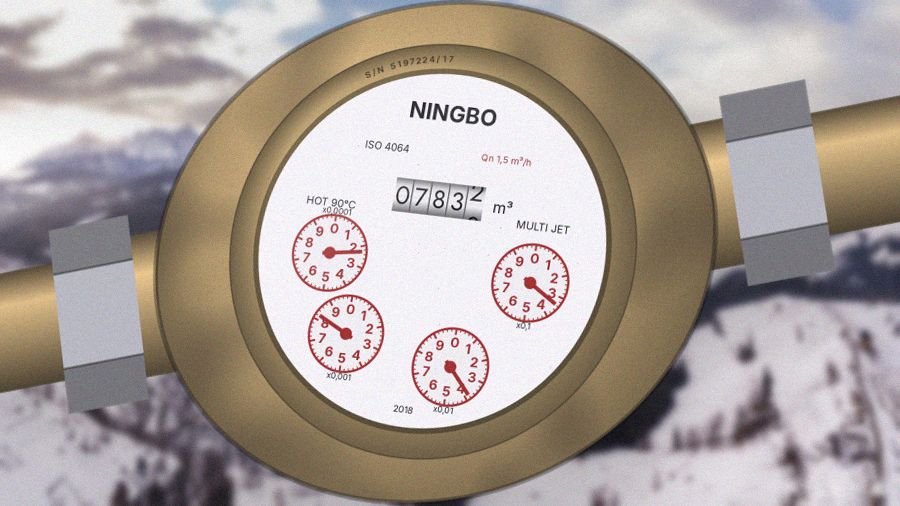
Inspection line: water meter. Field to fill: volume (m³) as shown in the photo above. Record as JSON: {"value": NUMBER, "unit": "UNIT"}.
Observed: {"value": 7832.3382, "unit": "m³"}
